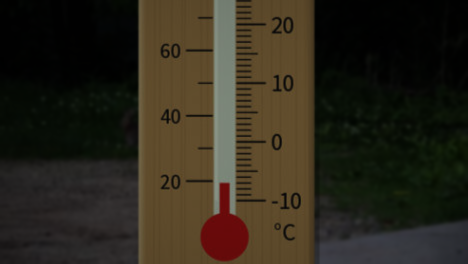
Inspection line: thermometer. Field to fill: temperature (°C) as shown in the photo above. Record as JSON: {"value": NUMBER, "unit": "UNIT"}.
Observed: {"value": -7, "unit": "°C"}
